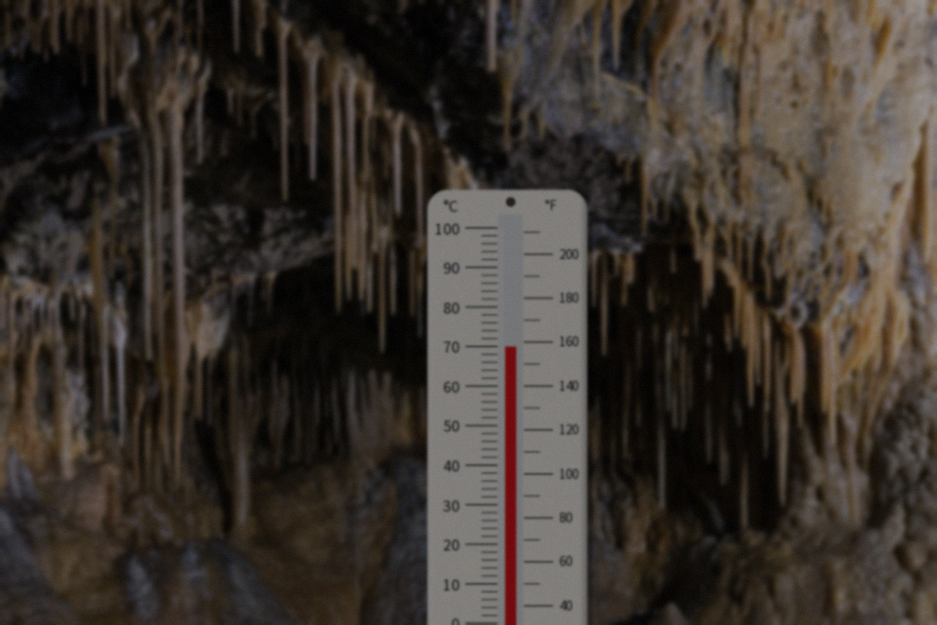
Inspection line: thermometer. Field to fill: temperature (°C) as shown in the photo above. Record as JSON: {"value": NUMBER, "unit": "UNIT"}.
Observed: {"value": 70, "unit": "°C"}
